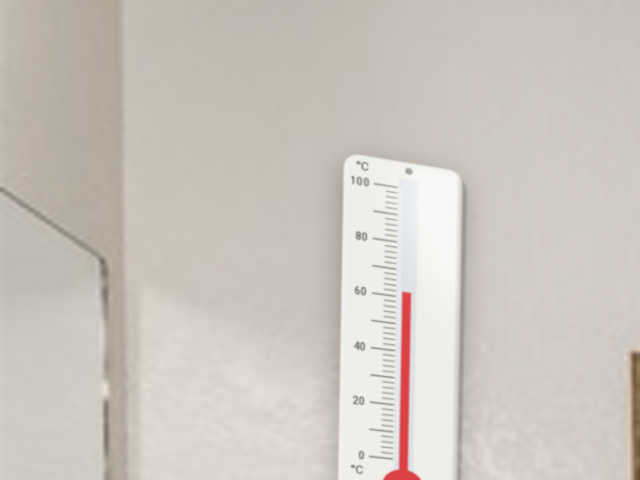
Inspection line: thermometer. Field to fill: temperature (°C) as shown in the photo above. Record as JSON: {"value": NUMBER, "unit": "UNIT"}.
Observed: {"value": 62, "unit": "°C"}
